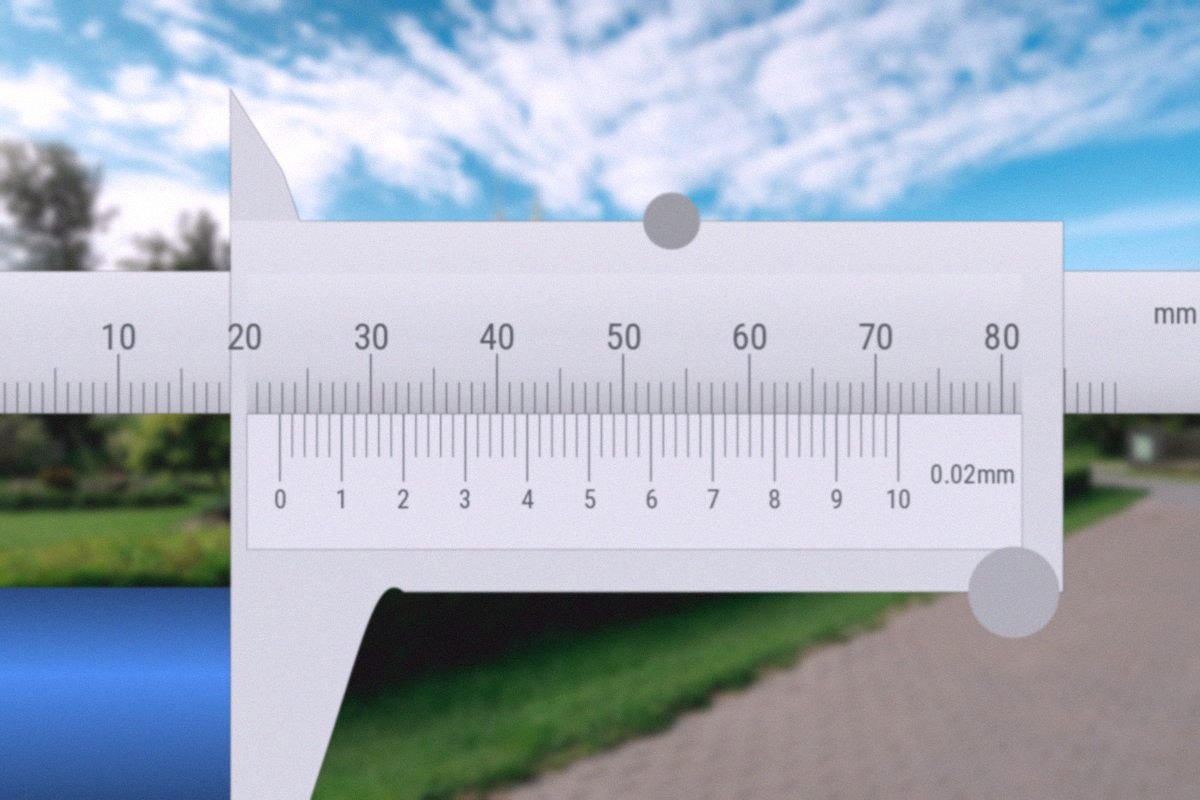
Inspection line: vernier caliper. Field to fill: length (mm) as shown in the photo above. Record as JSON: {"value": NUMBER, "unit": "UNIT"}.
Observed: {"value": 22.8, "unit": "mm"}
